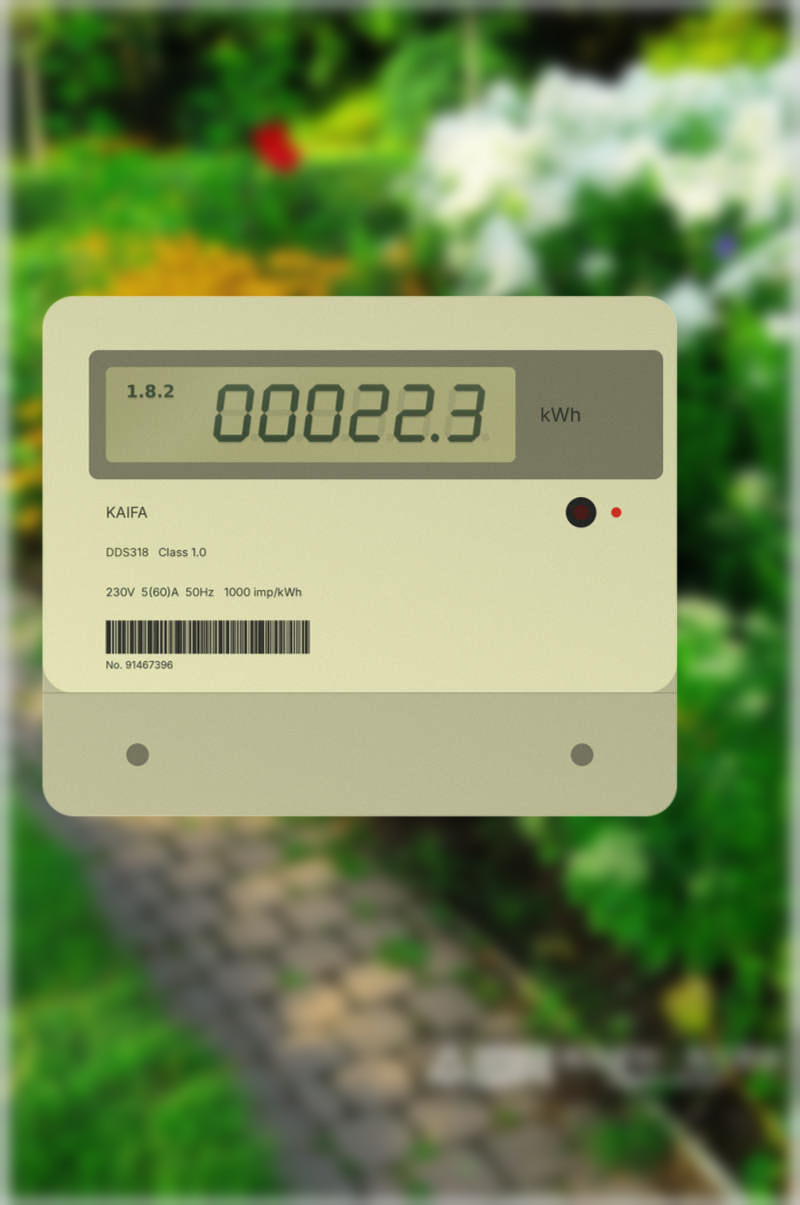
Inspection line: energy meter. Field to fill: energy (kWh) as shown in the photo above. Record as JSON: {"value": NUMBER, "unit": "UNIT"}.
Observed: {"value": 22.3, "unit": "kWh"}
